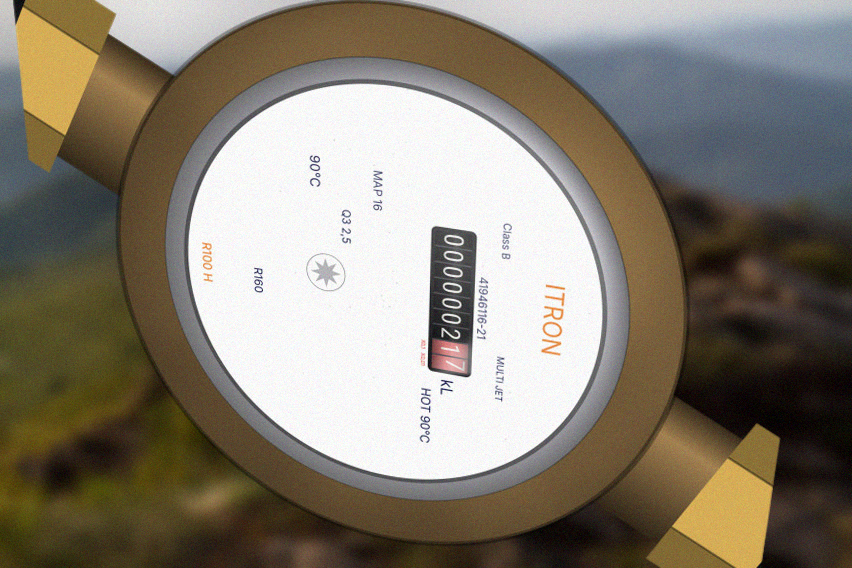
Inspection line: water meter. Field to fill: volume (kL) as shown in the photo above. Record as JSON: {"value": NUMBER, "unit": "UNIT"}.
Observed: {"value": 2.17, "unit": "kL"}
